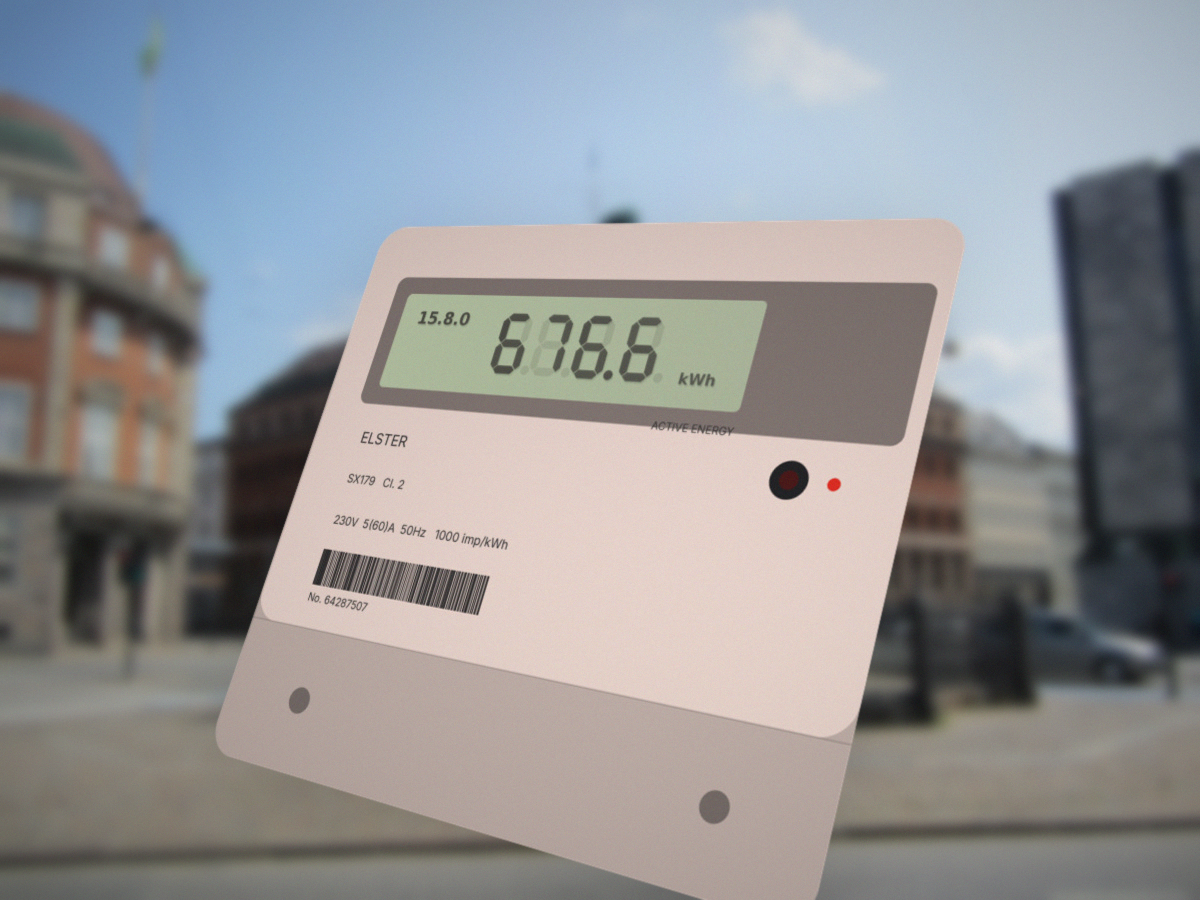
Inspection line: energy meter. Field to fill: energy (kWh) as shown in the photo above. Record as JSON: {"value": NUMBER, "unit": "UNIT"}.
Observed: {"value": 676.6, "unit": "kWh"}
